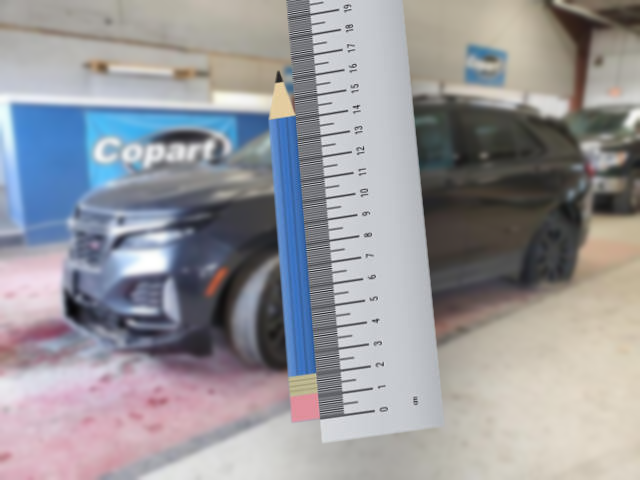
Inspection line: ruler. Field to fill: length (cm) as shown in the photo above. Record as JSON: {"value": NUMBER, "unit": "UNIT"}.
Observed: {"value": 16.5, "unit": "cm"}
